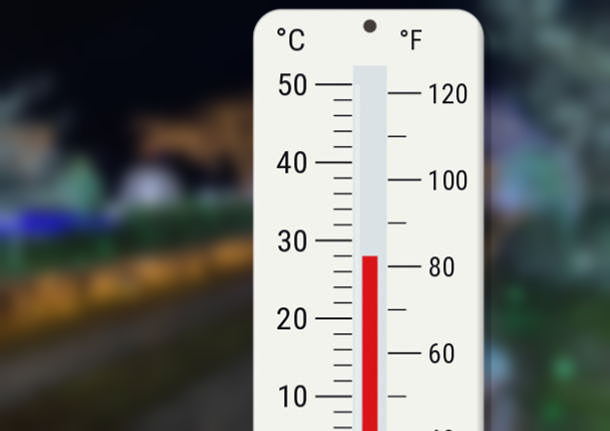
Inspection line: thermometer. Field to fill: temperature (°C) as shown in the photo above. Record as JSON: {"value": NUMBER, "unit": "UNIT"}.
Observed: {"value": 28, "unit": "°C"}
